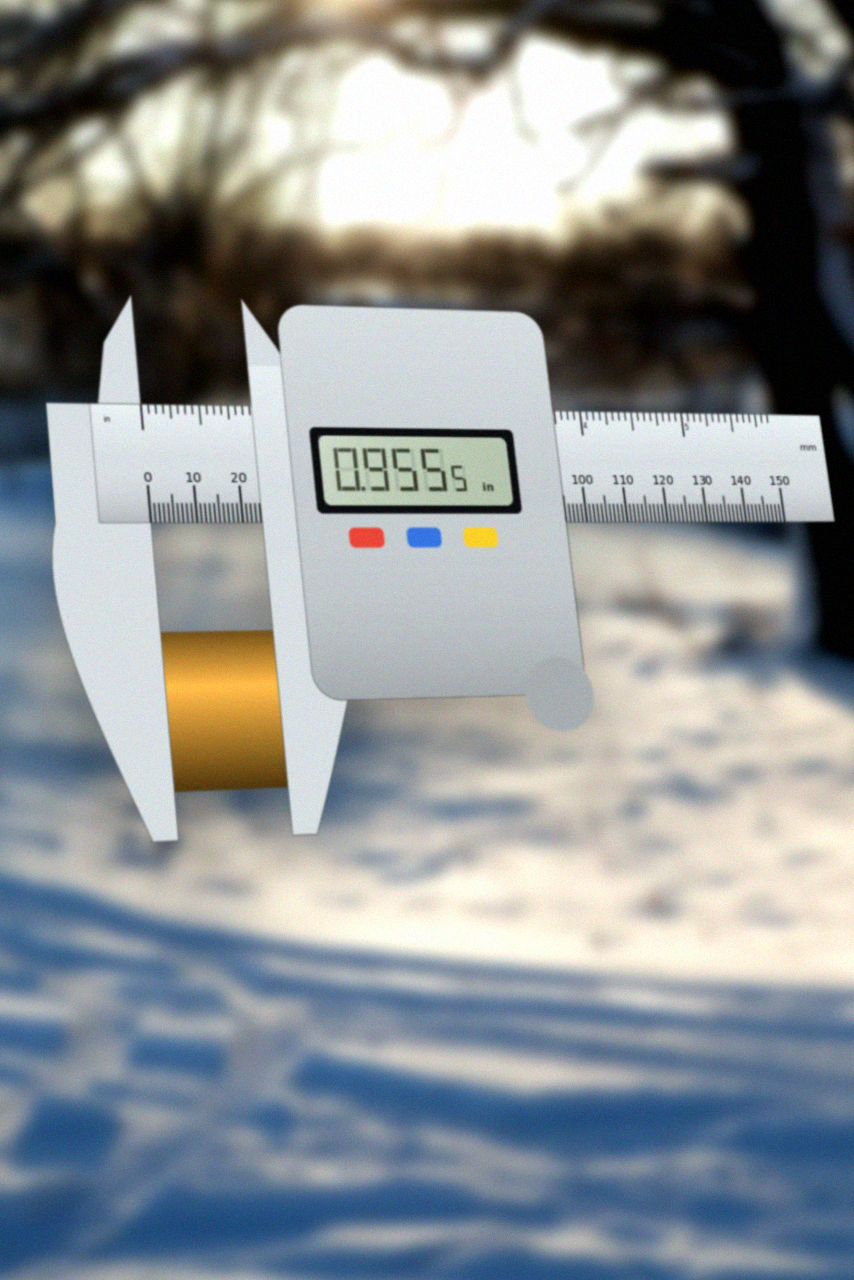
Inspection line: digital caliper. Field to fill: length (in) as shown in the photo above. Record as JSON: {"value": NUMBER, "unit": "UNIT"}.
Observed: {"value": 0.9555, "unit": "in"}
